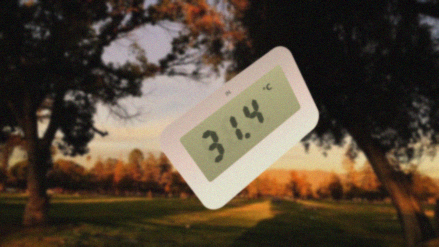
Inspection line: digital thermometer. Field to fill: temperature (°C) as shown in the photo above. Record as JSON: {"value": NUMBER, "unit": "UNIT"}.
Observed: {"value": 31.4, "unit": "°C"}
